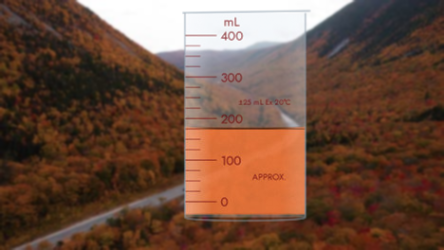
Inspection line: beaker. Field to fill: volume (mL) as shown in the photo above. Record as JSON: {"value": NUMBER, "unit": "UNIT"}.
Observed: {"value": 175, "unit": "mL"}
